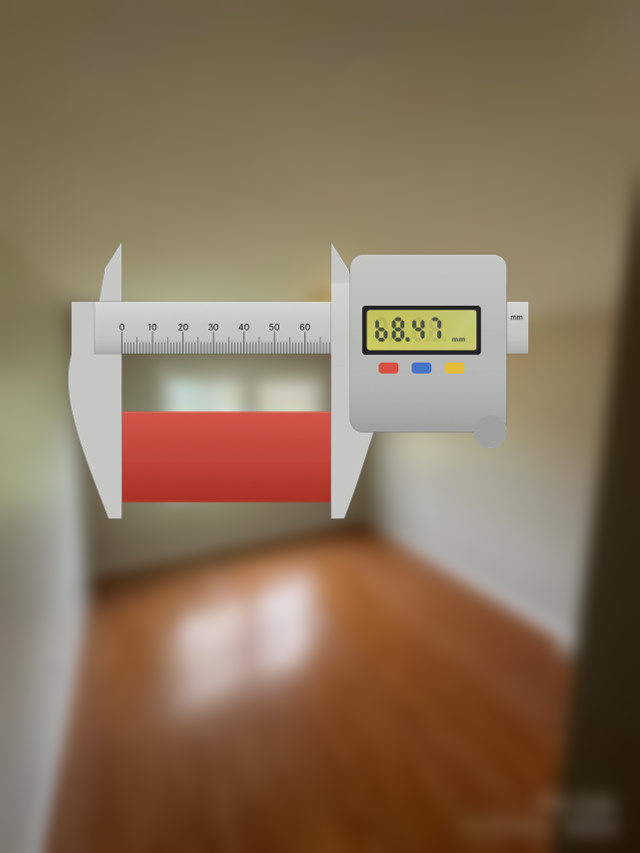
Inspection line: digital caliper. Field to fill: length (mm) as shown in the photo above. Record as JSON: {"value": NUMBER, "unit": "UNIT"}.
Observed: {"value": 68.47, "unit": "mm"}
